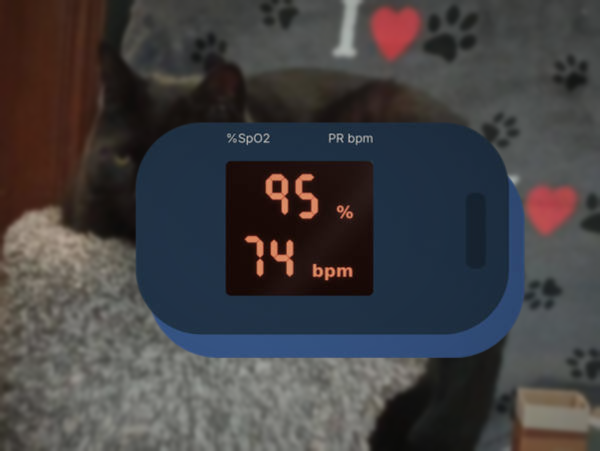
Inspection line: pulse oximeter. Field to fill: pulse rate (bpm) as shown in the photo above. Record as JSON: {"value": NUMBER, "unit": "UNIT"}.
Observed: {"value": 74, "unit": "bpm"}
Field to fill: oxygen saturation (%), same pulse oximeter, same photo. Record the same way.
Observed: {"value": 95, "unit": "%"}
